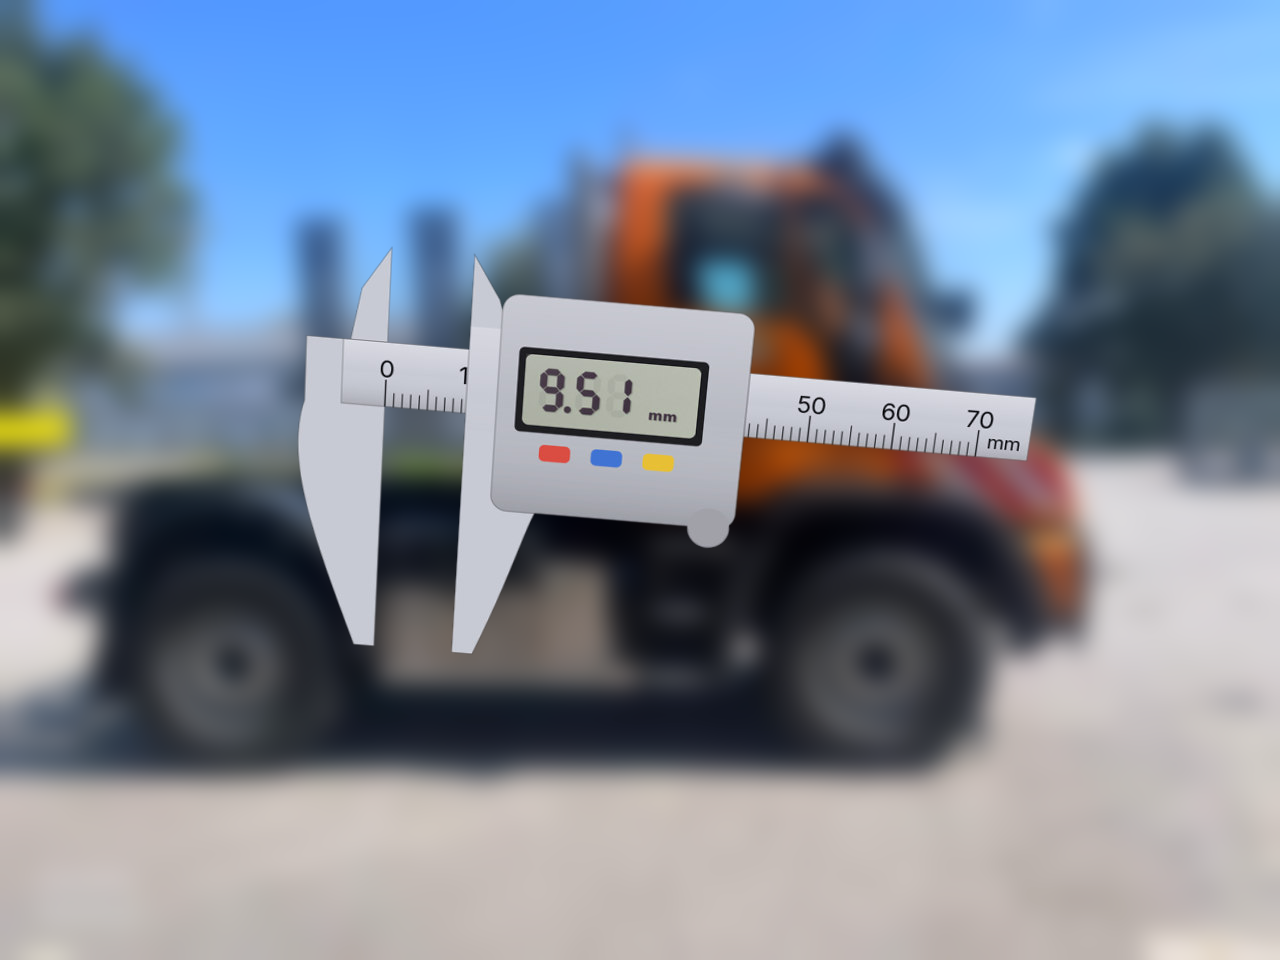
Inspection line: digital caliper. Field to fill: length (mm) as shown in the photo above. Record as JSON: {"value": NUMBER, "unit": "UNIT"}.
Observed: {"value": 9.51, "unit": "mm"}
